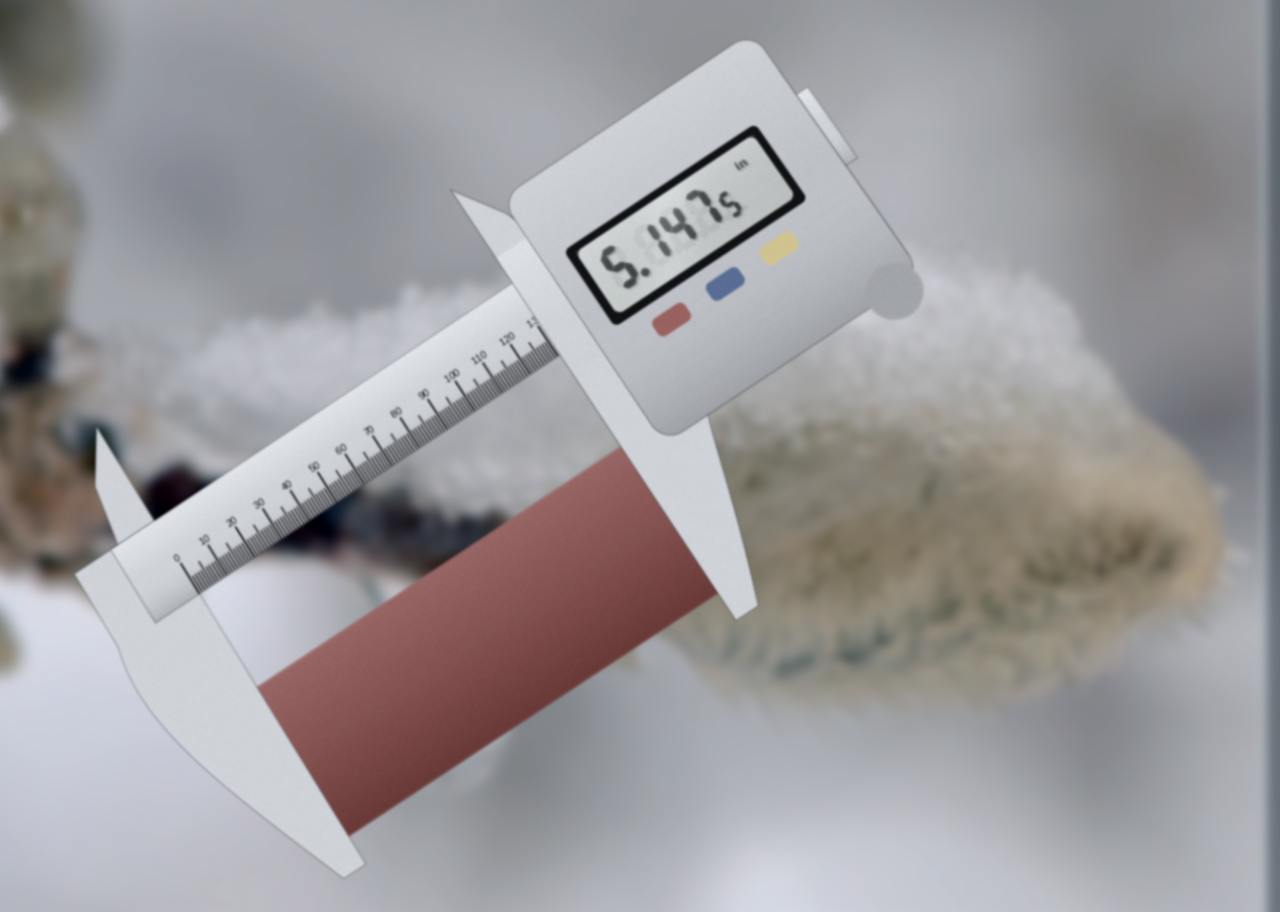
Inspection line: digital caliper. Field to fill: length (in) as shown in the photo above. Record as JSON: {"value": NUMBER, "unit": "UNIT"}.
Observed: {"value": 5.1475, "unit": "in"}
